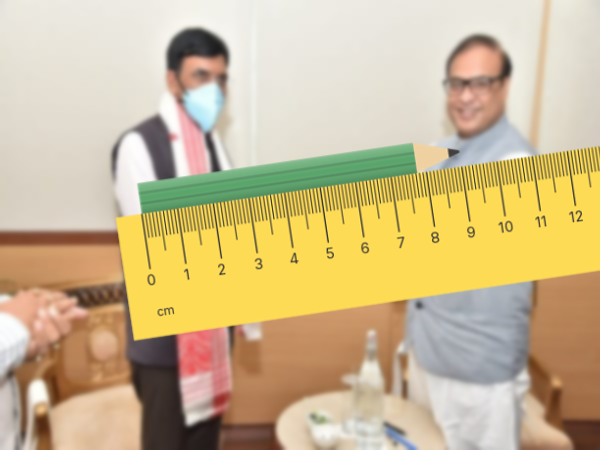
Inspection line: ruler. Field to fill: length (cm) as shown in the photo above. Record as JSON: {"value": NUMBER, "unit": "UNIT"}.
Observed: {"value": 9, "unit": "cm"}
